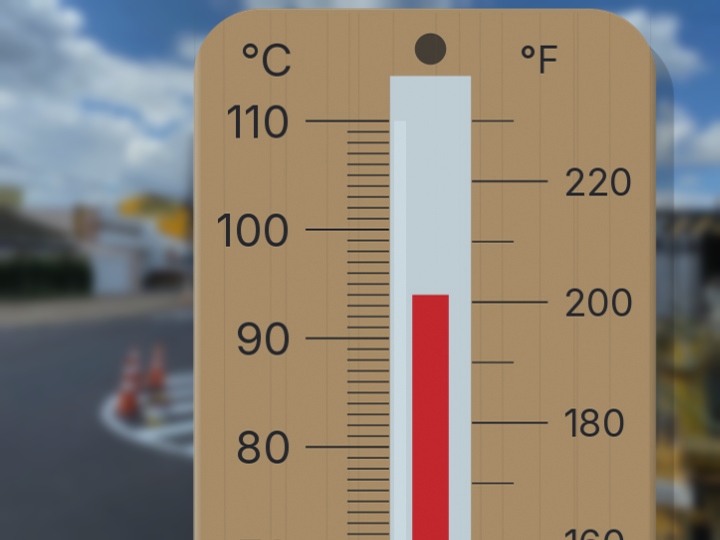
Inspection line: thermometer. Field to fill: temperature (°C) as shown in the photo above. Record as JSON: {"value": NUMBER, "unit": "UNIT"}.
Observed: {"value": 94, "unit": "°C"}
